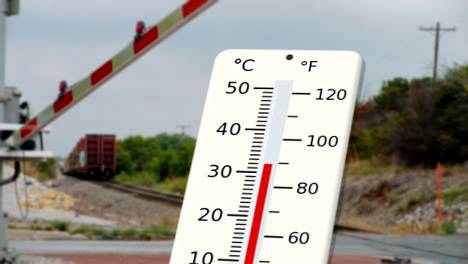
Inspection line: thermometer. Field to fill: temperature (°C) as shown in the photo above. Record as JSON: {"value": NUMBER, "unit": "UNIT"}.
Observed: {"value": 32, "unit": "°C"}
